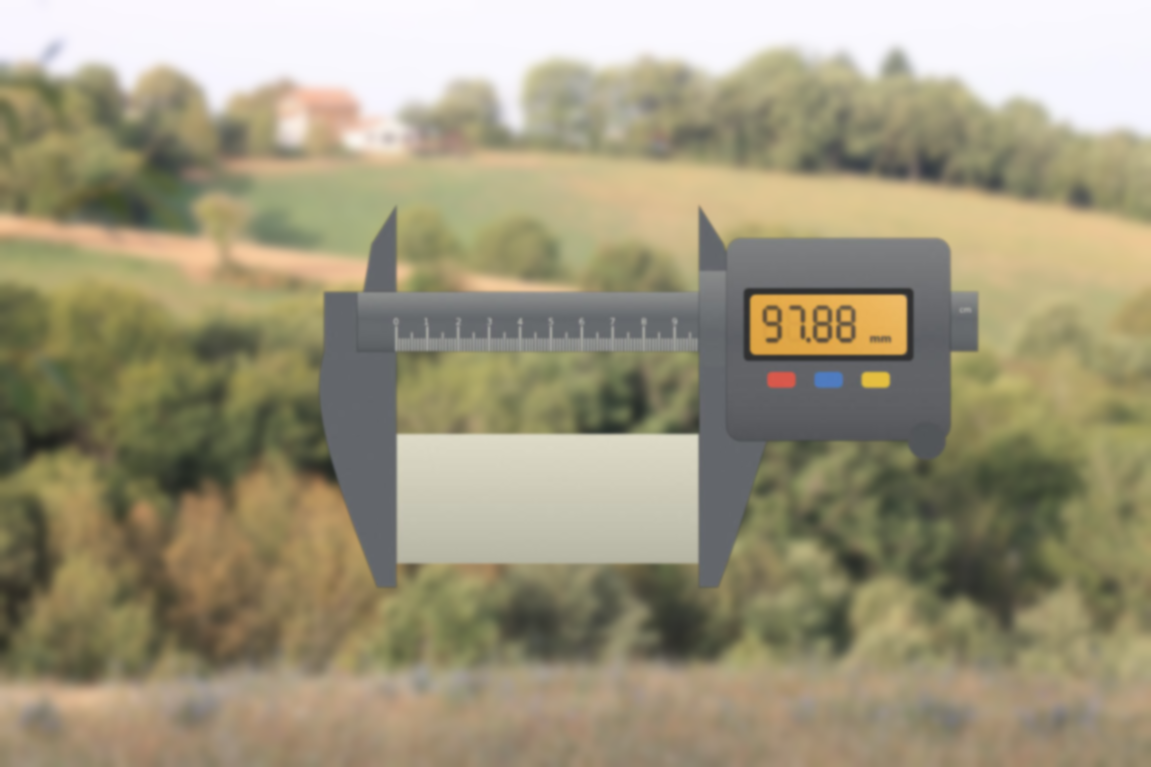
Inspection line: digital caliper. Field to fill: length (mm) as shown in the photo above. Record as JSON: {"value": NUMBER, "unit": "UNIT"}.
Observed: {"value": 97.88, "unit": "mm"}
